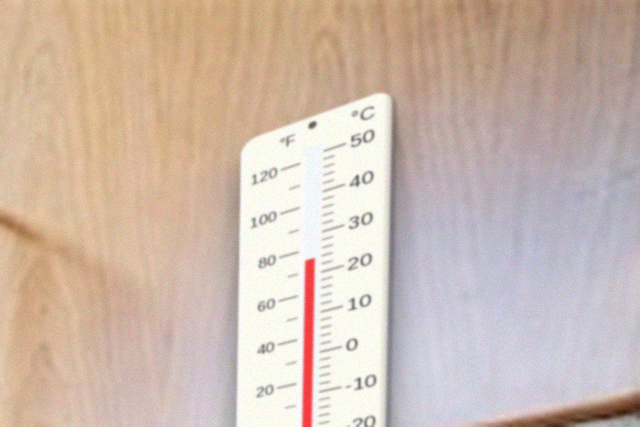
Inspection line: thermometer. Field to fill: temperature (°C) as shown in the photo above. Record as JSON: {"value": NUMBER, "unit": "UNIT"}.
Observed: {"value": 24, "unit": "°C"}
